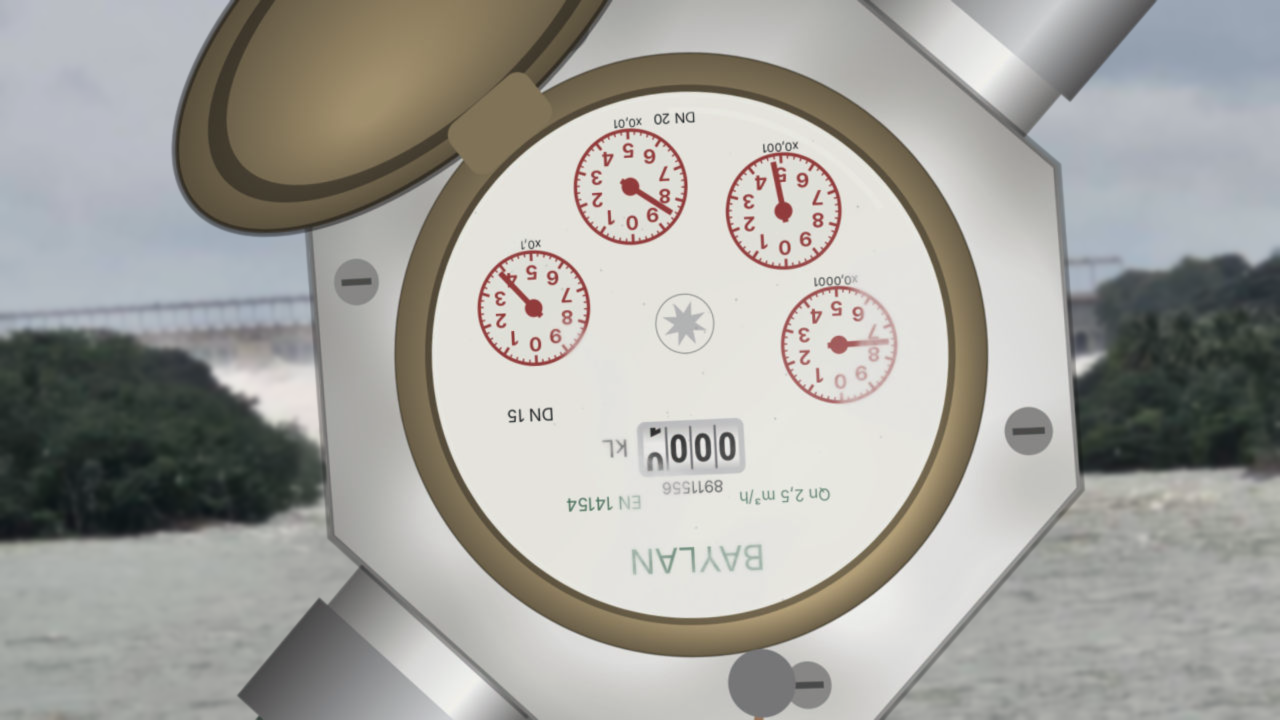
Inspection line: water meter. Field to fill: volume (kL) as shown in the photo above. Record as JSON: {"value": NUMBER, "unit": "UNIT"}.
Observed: {"value": 0.3847, "unit": "kL"}
